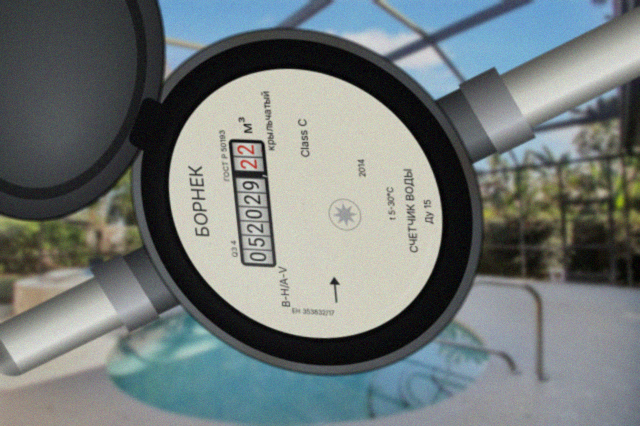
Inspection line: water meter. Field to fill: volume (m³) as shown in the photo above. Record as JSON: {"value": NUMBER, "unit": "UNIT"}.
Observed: {"value": 52029.22, "unit": "m³"}
